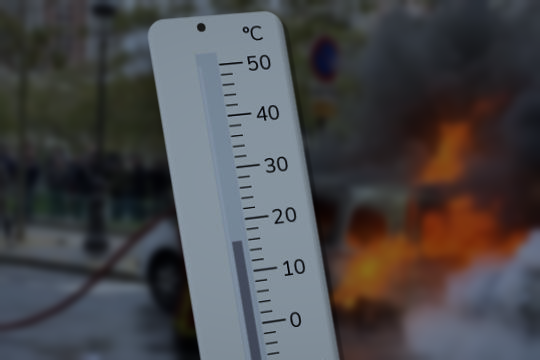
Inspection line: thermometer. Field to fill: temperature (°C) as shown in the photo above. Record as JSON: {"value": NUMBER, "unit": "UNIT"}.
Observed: {"value": 16, "unit": "°C"}
